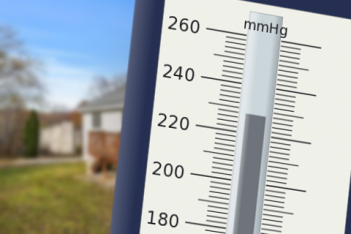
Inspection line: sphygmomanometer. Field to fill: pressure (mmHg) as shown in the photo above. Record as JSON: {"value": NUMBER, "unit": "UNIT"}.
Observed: {"value": 228, "unit": "mmHg"}
